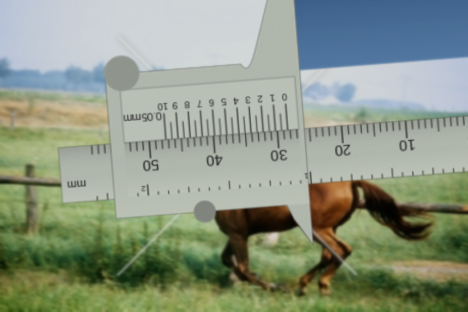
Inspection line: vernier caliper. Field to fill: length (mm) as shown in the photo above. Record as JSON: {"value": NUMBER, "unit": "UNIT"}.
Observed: {"value": 28.4, "unit": "mm"}
